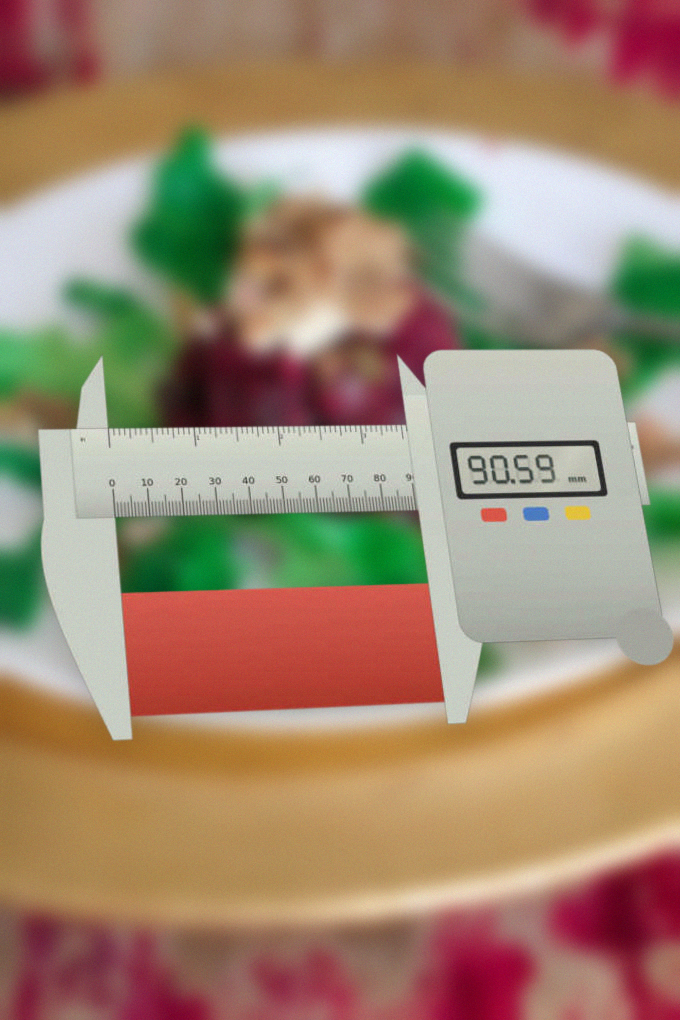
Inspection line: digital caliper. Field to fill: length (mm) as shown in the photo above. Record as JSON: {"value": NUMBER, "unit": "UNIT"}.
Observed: {"value": 90.59, "unit": "mm"}
